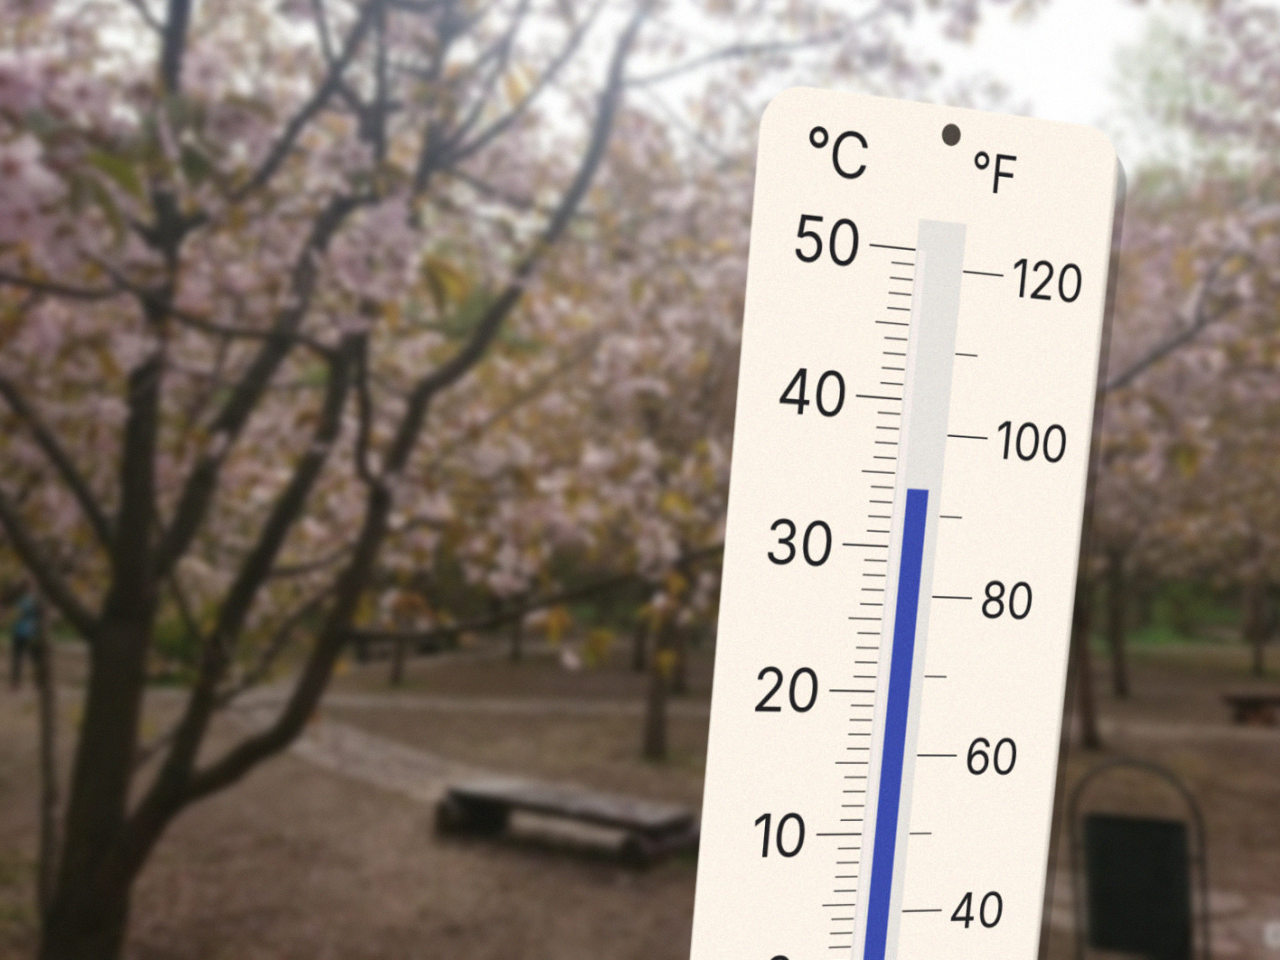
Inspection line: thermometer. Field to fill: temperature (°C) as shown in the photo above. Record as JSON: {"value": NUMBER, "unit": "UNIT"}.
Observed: {"value": 34, "unit": "°C"}
